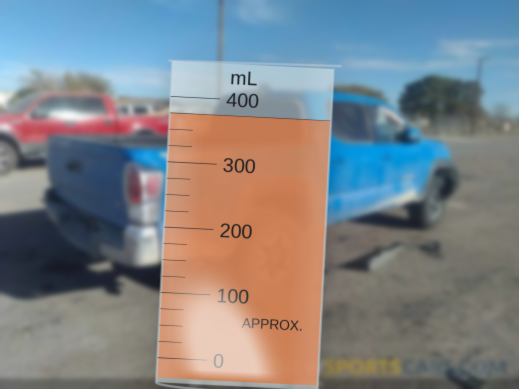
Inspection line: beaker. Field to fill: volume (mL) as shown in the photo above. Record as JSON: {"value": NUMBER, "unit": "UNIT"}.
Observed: {"value": 375, "unit": "mL"}
